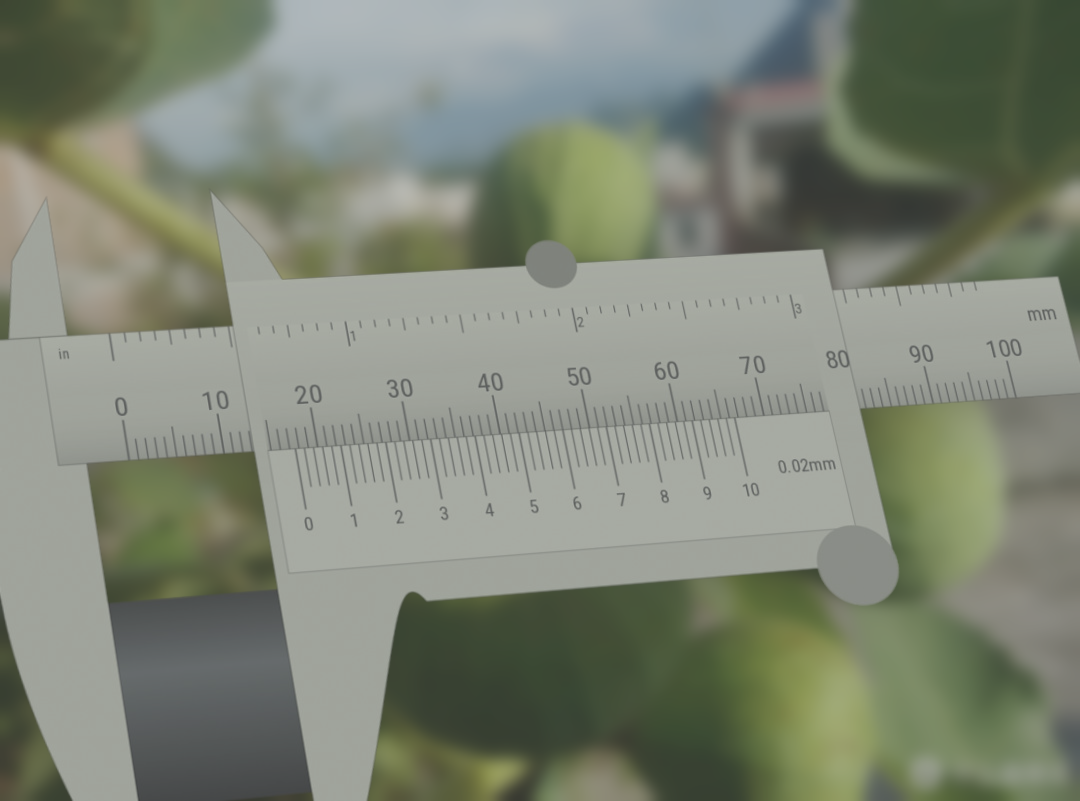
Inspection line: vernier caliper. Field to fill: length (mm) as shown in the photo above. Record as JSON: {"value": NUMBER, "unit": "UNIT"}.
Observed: {"value": 17.6, "unit": "mm"}
